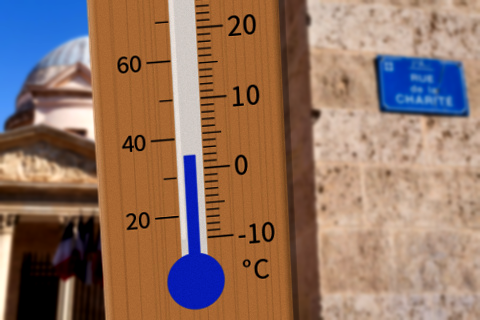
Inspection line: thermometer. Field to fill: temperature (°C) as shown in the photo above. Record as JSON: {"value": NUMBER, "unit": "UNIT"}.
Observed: {"value": 2, "unit": "°C"}
